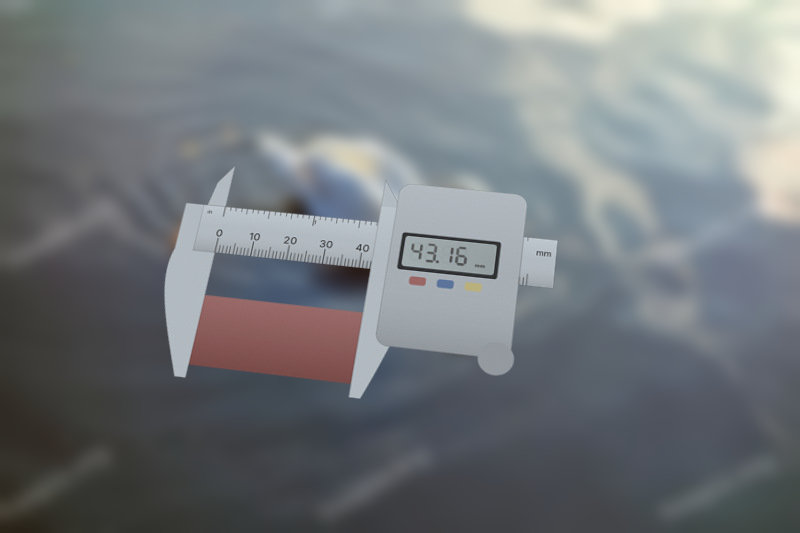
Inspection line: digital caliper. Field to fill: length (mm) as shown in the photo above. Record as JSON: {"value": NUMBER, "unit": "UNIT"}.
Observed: {"value": 43.16, "unit": "mm"}
